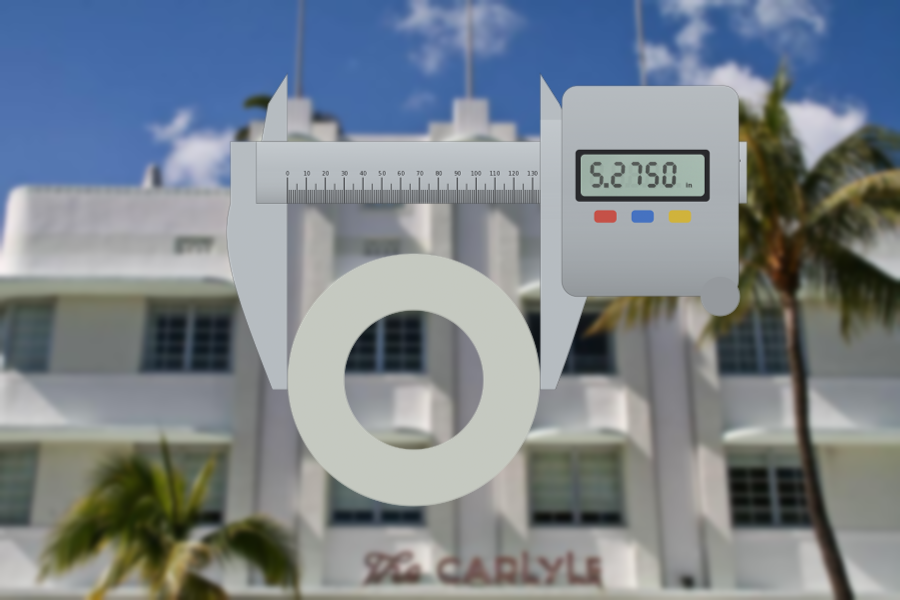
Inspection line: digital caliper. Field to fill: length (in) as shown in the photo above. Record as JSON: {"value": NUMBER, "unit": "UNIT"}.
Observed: {"value": 5.2750, "unit": "in"}
